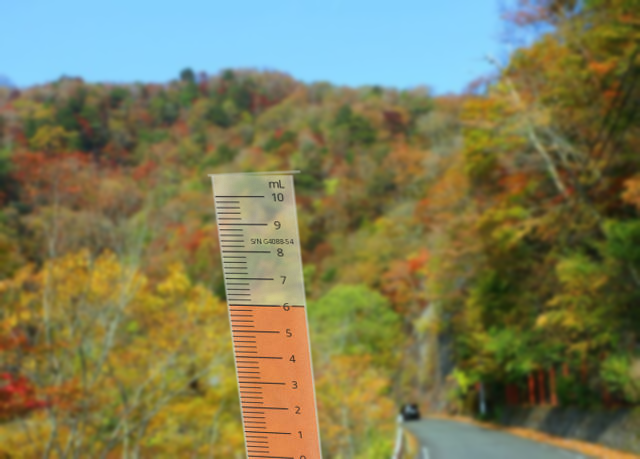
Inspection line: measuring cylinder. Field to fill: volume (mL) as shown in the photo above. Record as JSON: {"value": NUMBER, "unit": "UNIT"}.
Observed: {"value": 6, "unit": "mL"}
